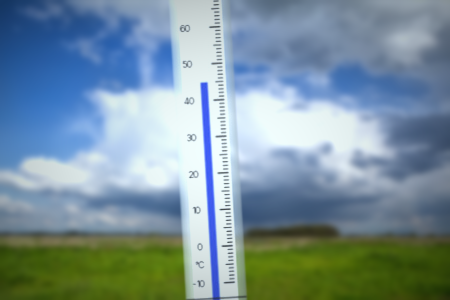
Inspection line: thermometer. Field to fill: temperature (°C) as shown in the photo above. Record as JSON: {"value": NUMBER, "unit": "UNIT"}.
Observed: {"value": 45, "unit": "°C"}
